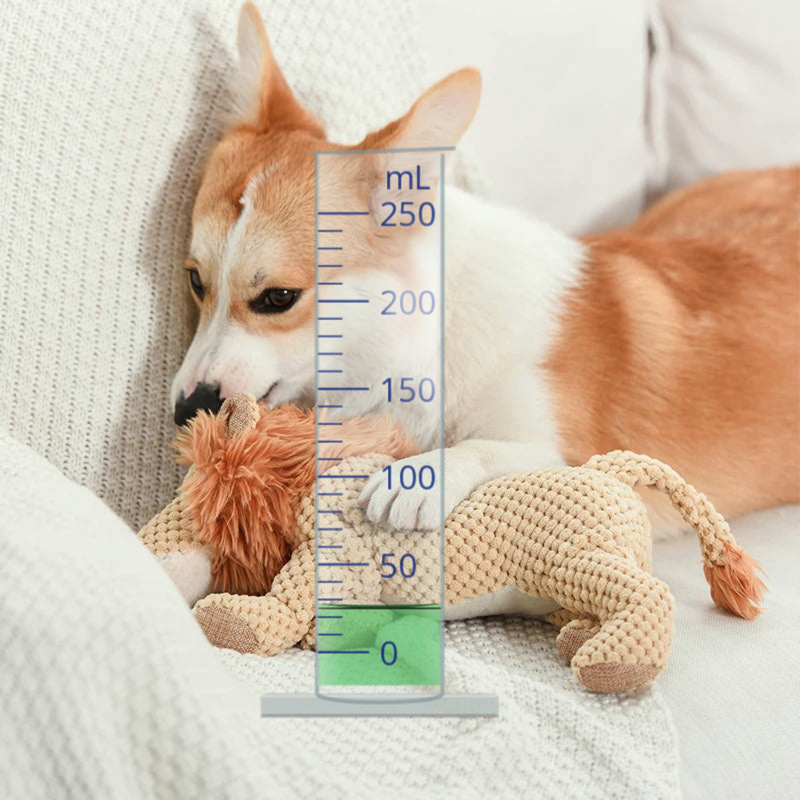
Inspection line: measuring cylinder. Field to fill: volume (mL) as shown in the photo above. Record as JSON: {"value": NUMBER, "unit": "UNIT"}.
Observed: {"value": 25, "unit": "mL"}
